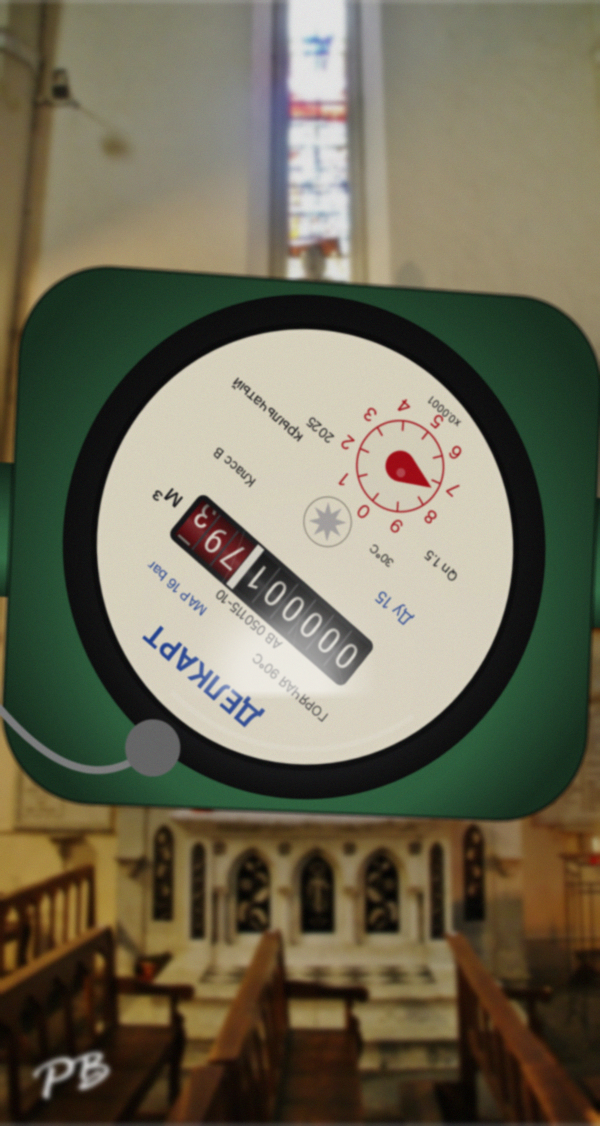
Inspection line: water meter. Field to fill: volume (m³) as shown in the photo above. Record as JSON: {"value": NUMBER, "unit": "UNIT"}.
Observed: {"value": 1.7927, "unit": "m³"}
